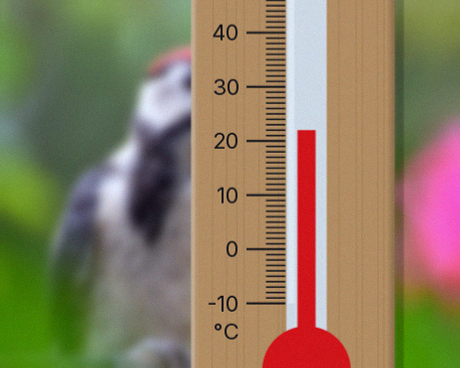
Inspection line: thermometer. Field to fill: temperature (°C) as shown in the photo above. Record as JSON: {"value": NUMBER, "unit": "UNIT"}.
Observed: {"value": 22, "unit": "°C"}
